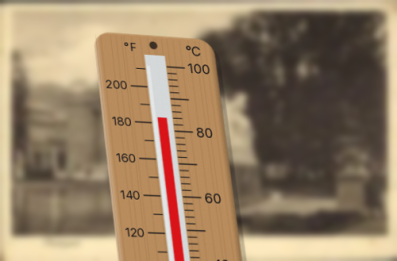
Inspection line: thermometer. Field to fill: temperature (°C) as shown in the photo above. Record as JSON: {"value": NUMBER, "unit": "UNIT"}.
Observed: {"value": 84, "unit": "°C"}
